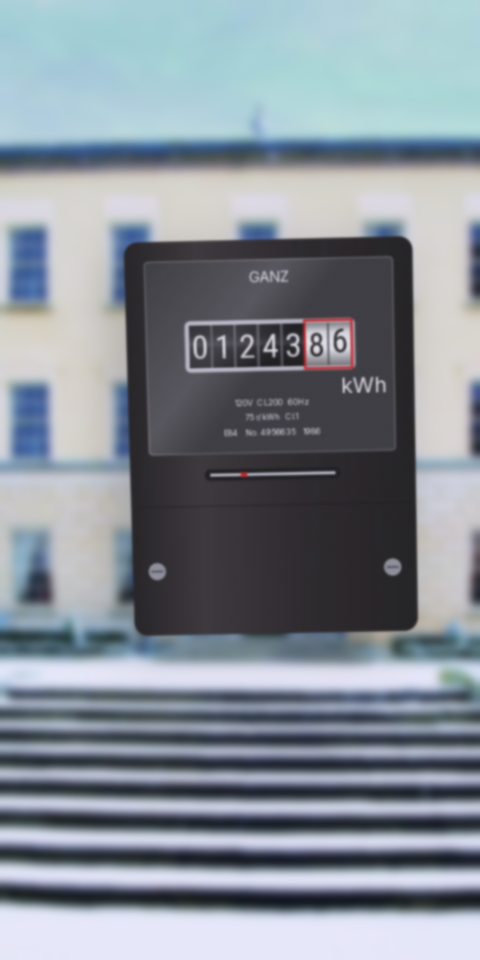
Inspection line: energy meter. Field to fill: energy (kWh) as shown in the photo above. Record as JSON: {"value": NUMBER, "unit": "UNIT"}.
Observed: {"value": 1243.86, "unit": "kWh"}
